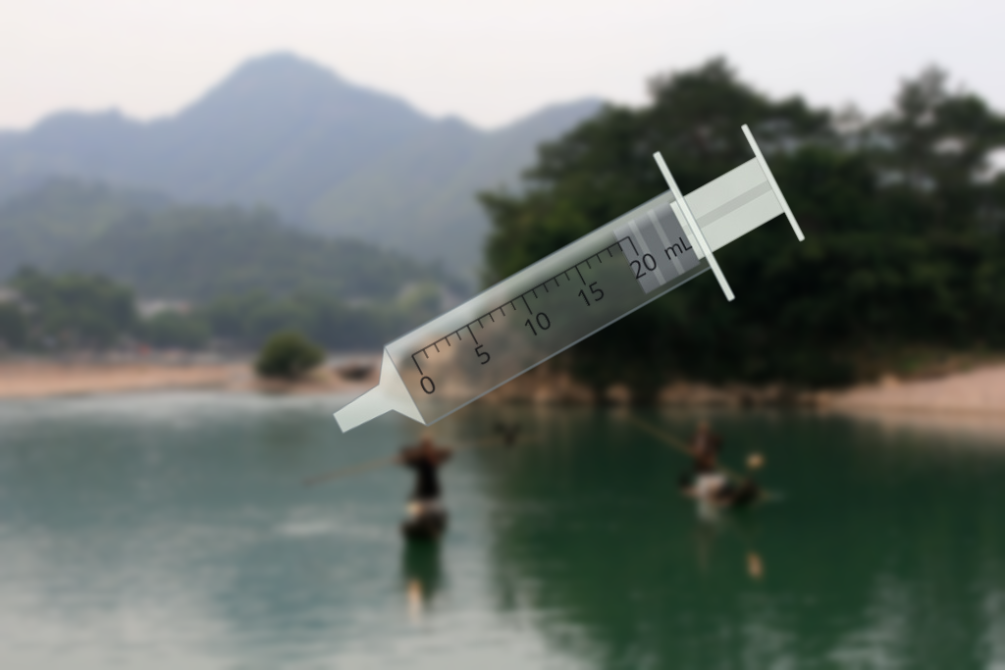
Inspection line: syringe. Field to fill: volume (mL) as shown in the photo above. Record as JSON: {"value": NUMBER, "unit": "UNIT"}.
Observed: {"value": 19, "unit": "mL"}
